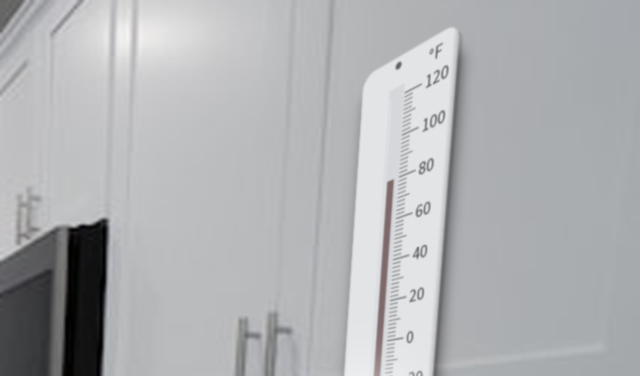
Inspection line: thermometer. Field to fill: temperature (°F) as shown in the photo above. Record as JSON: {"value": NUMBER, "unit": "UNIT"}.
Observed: {"value": 80, "unit": "°F"}
